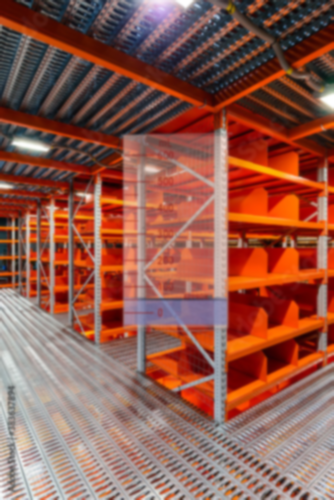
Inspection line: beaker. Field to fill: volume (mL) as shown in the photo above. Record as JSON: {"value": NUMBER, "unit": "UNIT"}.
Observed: {"value": 50, "unit": "mL"}
